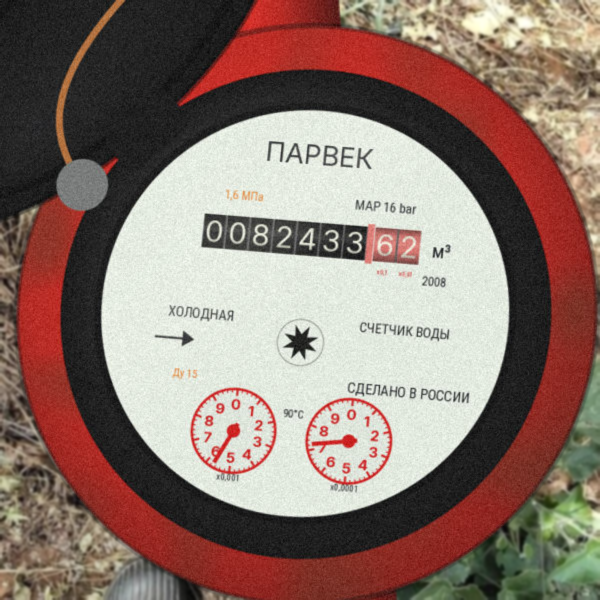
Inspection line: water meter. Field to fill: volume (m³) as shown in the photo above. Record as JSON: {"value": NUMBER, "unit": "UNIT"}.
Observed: {"value": 82433.6257, "unit": "m³"}
